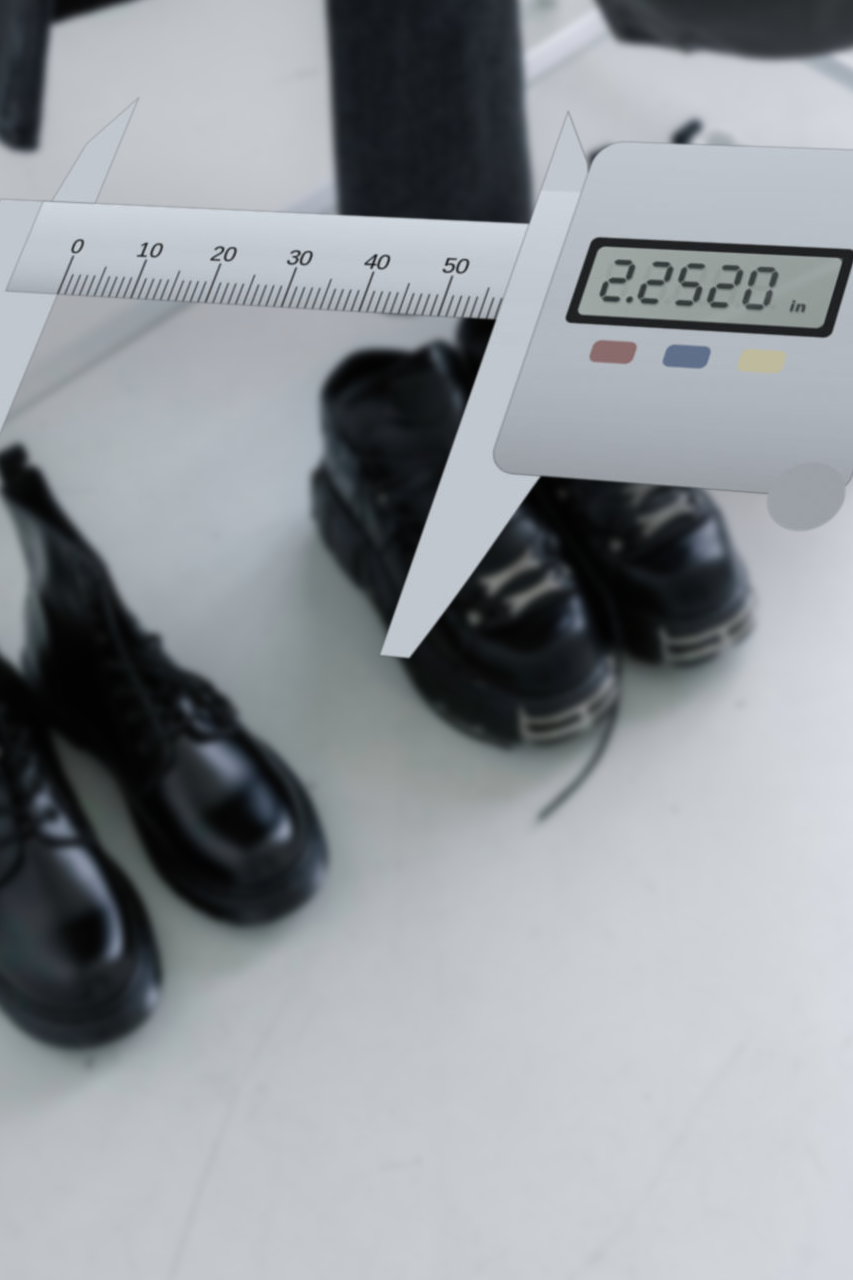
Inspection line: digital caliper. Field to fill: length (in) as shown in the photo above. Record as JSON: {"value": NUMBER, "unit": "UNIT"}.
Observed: {"value": 2.2520, "unit": "in"}
